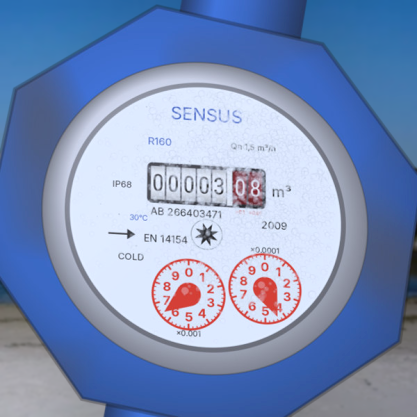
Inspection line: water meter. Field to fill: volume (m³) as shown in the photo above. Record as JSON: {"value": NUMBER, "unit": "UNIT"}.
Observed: {"value": 3.0864, "unit": "m³"}
